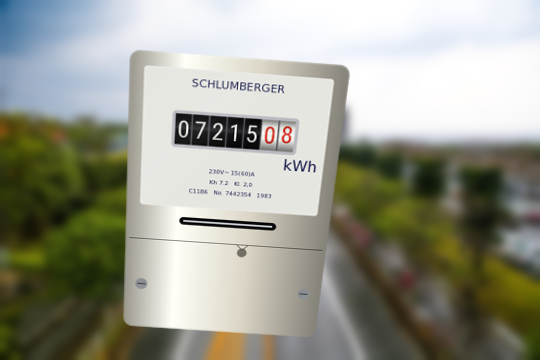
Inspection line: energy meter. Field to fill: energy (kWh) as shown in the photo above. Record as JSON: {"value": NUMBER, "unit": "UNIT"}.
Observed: {"value": 7215.08, "unit": "kWh"}
